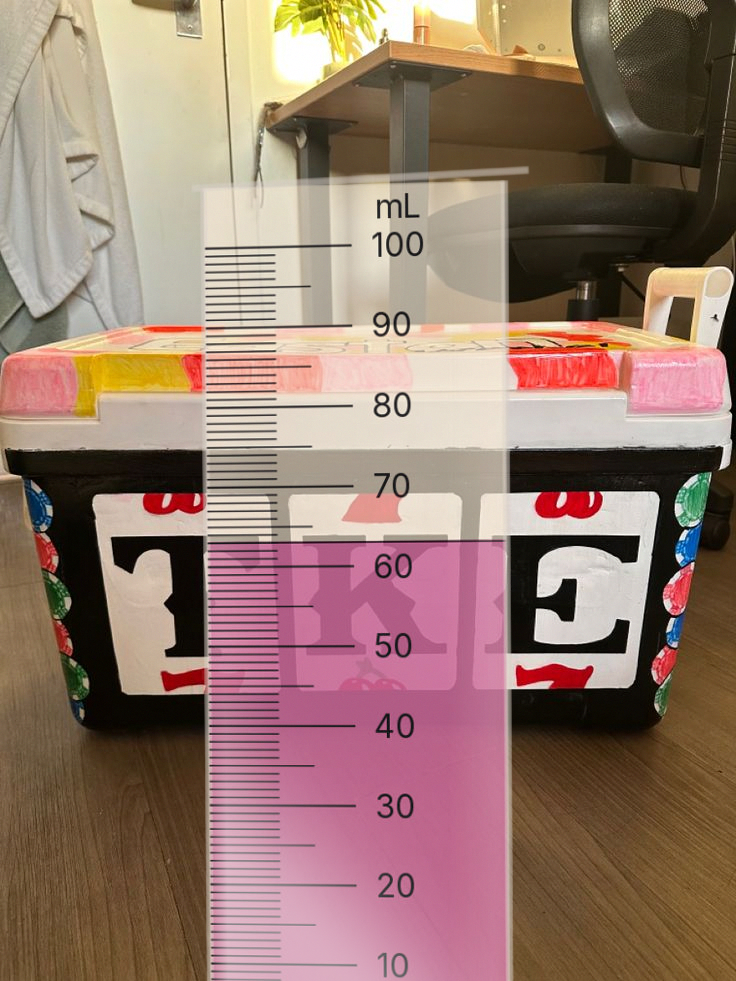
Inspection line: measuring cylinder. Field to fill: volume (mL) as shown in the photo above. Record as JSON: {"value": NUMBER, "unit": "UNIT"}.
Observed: {"value": 63, "unit": "mL"}
